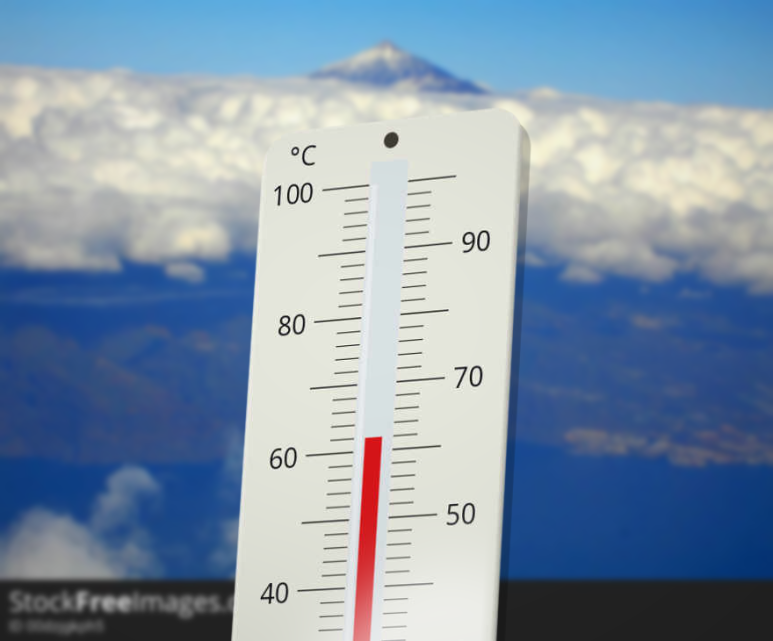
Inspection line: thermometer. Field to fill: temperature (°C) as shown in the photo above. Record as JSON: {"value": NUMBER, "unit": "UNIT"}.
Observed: {"value": 62, "unit": "°C"}
